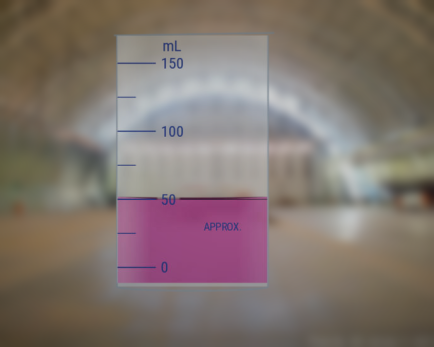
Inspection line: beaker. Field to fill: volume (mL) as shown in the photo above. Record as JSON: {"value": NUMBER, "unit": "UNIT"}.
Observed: {"value": 50, "unit": "mL"}
